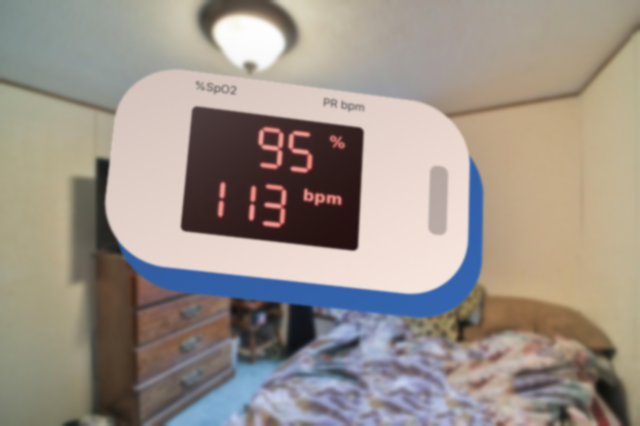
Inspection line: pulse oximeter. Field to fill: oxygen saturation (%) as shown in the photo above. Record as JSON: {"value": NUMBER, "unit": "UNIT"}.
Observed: {"value": 95, "unit": "%"}
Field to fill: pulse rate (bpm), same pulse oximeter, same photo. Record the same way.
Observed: {"value": 113, "unit": "bpm"}
